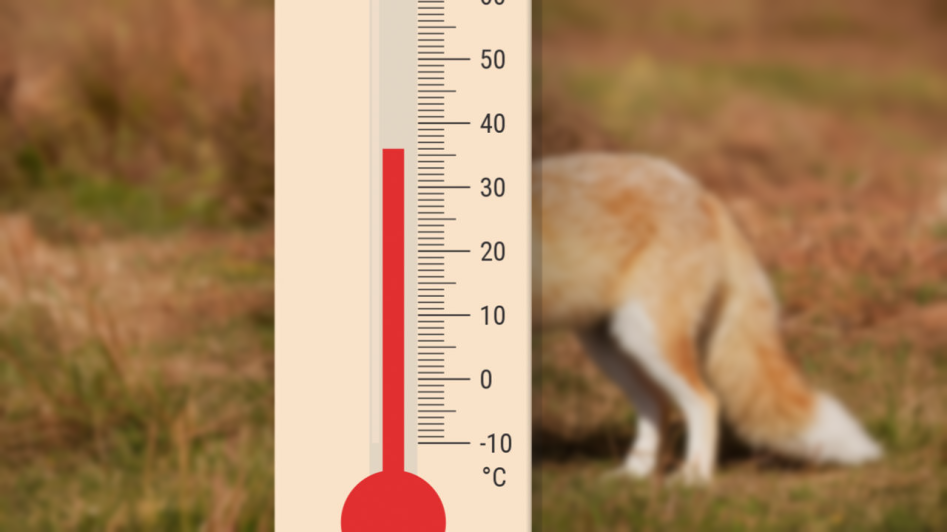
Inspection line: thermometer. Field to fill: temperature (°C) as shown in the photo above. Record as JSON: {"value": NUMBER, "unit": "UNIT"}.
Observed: {"value": 36, "unit": "°C"}
